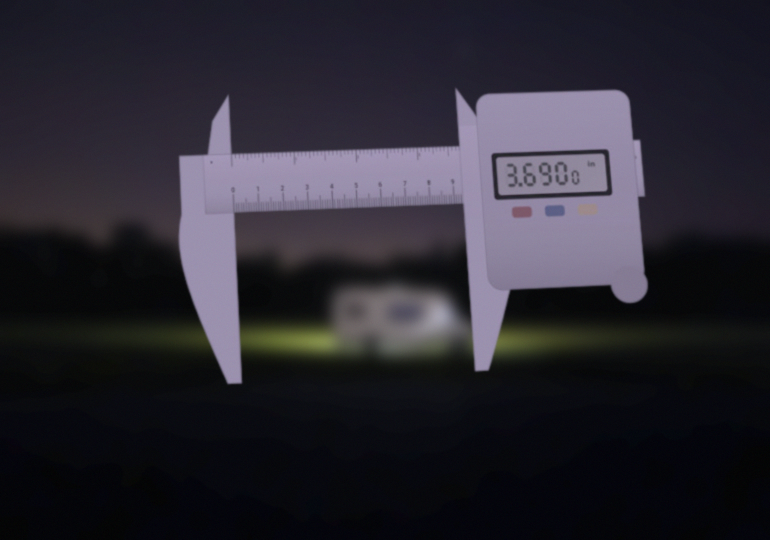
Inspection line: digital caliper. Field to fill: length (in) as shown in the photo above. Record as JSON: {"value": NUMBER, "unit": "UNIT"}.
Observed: {"value": 3.6900, "unit": "in"}
